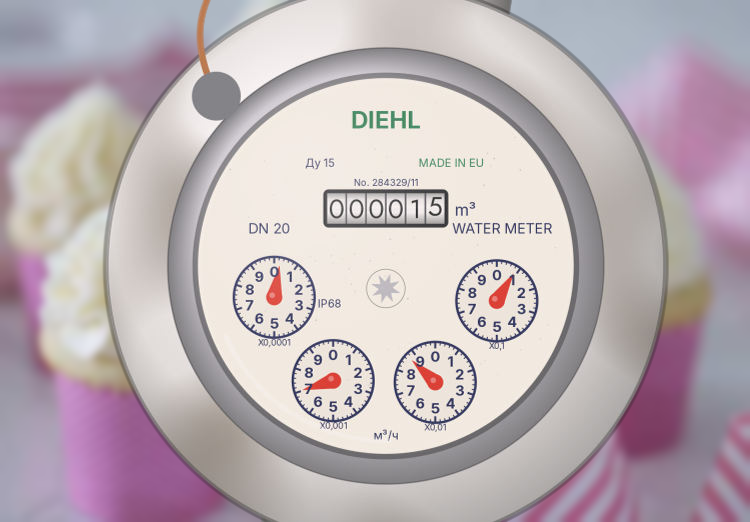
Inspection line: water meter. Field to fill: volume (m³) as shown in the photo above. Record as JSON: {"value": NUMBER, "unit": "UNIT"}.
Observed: {"value": 15.0870, "unit": "m³"}
